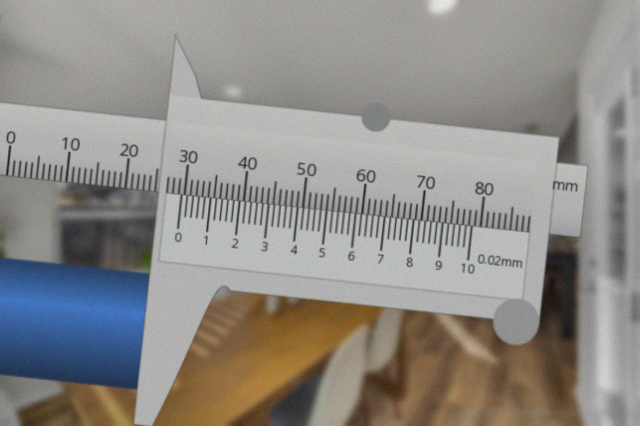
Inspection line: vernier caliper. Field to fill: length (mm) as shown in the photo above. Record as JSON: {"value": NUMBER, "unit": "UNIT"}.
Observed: {"value": 29.5, "unit": "mm"}
